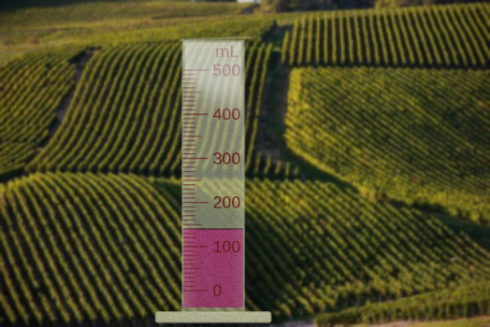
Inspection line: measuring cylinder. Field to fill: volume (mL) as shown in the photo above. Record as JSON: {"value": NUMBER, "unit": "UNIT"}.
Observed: {"value": 140, "unit": "mL"}
